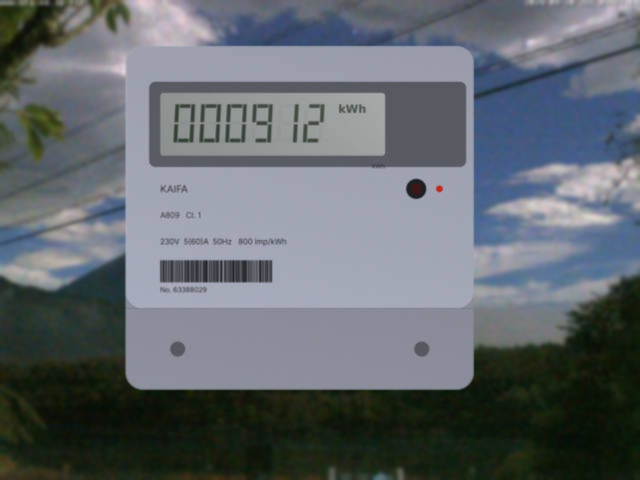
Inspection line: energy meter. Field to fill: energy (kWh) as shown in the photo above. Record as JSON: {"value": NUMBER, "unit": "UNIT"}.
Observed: {"value": 912, "unit": "kWh"}
